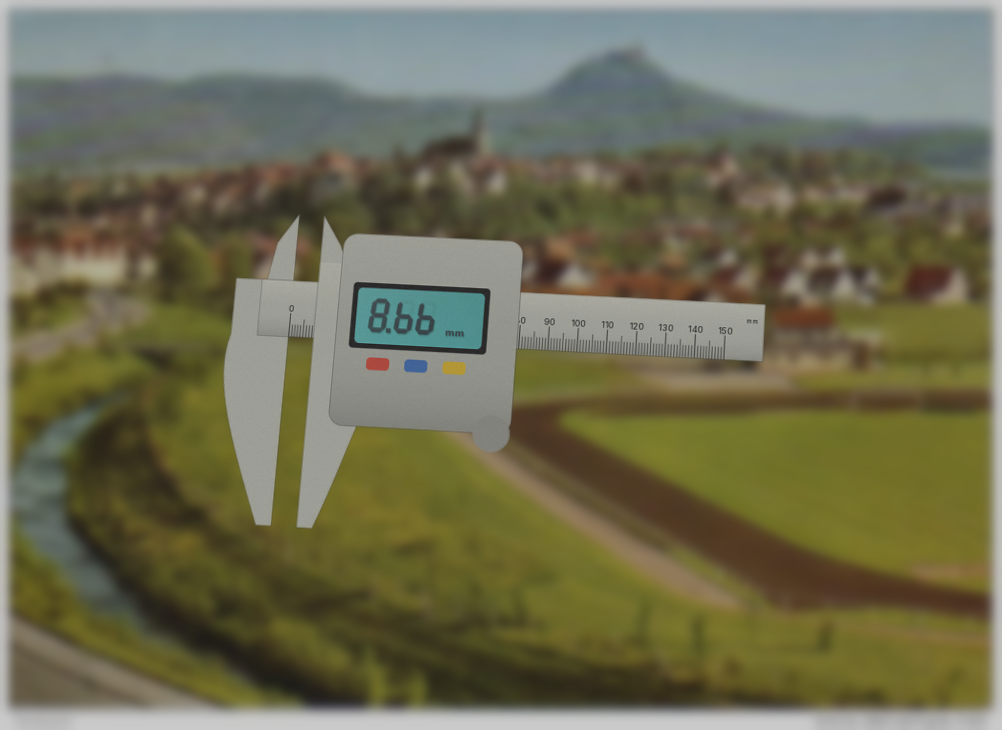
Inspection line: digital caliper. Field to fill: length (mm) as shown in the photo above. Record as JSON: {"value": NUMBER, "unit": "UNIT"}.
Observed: {"value": 8.66, "unit": "mm"}
